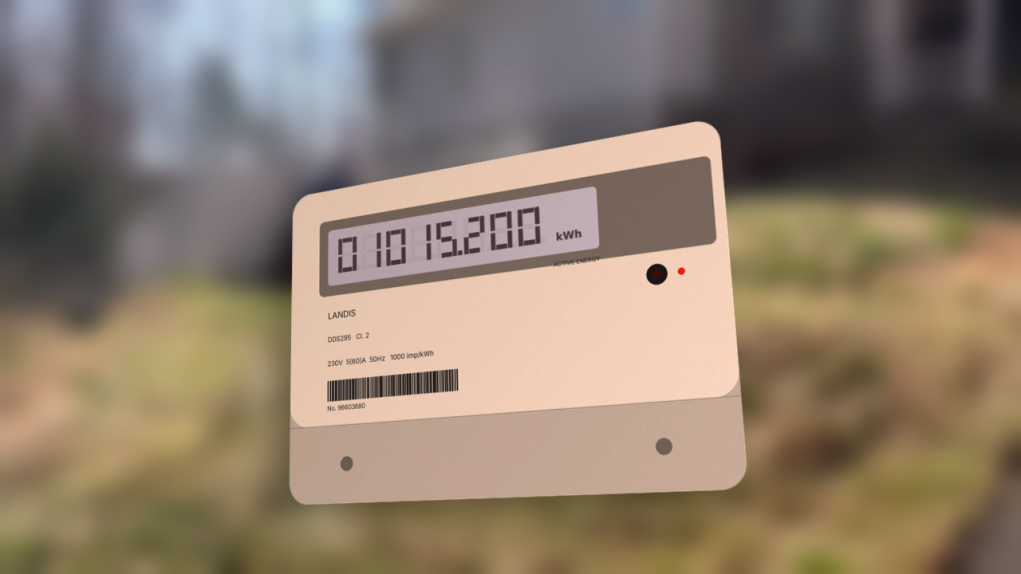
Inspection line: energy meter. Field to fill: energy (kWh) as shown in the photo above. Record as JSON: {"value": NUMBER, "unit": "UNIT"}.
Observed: {"value": 1015.200, "unit": "kWh"}
